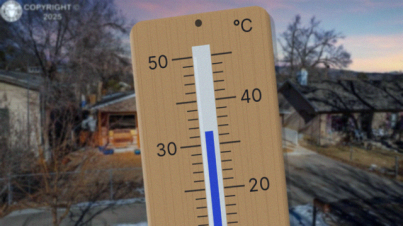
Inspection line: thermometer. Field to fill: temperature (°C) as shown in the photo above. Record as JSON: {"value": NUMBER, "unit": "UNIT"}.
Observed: {"value": 33, "unit": "°C"}
